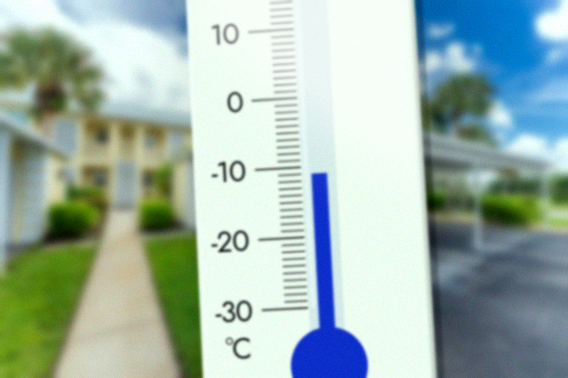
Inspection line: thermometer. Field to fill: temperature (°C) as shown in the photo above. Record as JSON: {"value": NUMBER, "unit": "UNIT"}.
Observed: {"value": -11, "unit": "°C"}
